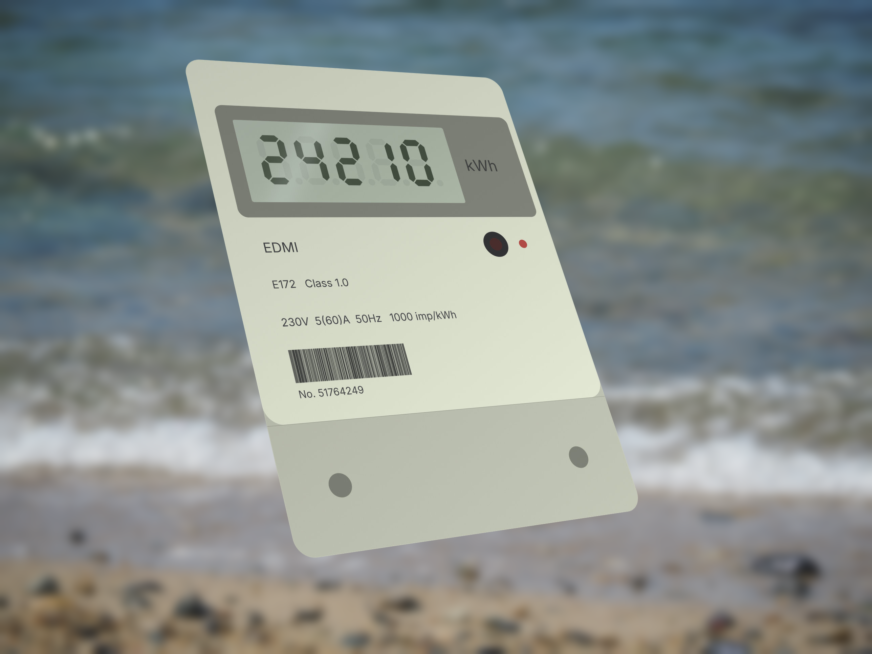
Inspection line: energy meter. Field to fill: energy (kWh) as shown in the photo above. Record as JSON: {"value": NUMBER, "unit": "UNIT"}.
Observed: {"value": 24210, "unit": "kWh"}
